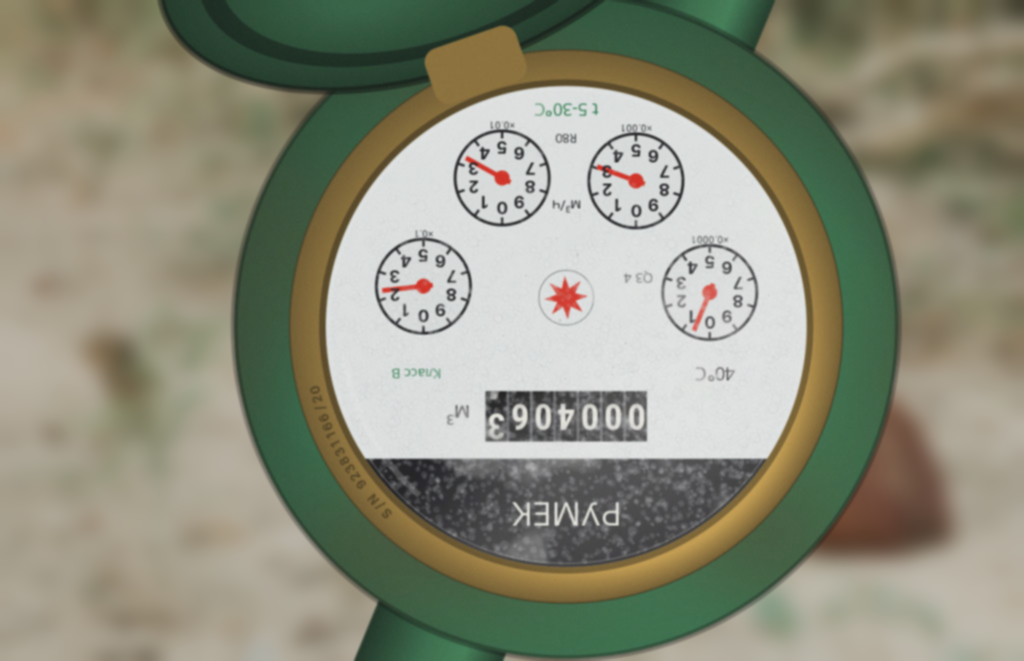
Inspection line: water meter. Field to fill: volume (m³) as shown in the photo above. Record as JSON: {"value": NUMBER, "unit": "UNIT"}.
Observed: {"value": 4063.2330, "unit": "m³"}
